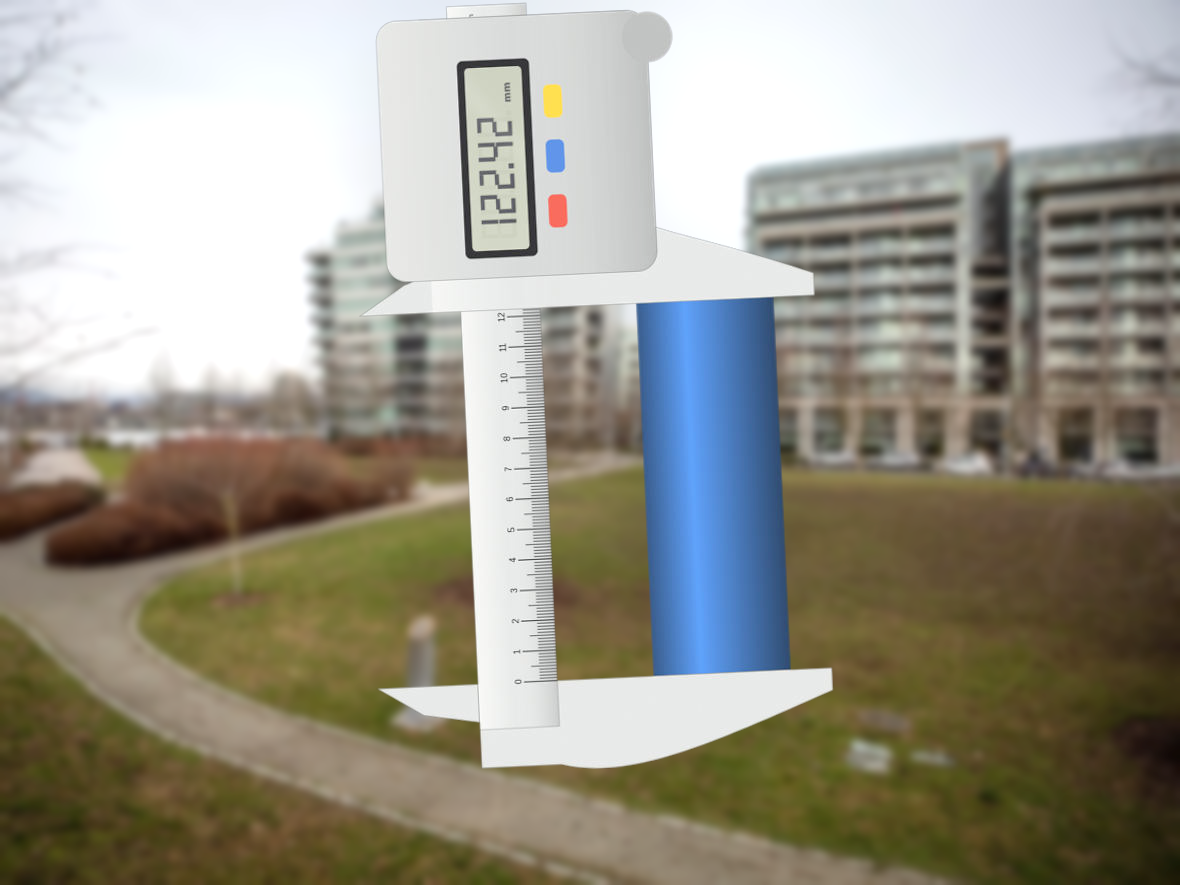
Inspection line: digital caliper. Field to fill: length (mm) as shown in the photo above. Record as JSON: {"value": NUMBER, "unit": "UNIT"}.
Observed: {"value": 122.42, "unit": "mm"}
